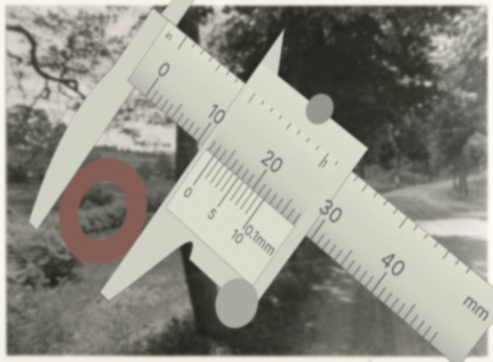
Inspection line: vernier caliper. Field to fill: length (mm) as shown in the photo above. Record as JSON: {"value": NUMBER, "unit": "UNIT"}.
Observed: {"value": 13.0, "unit": "mm"}
